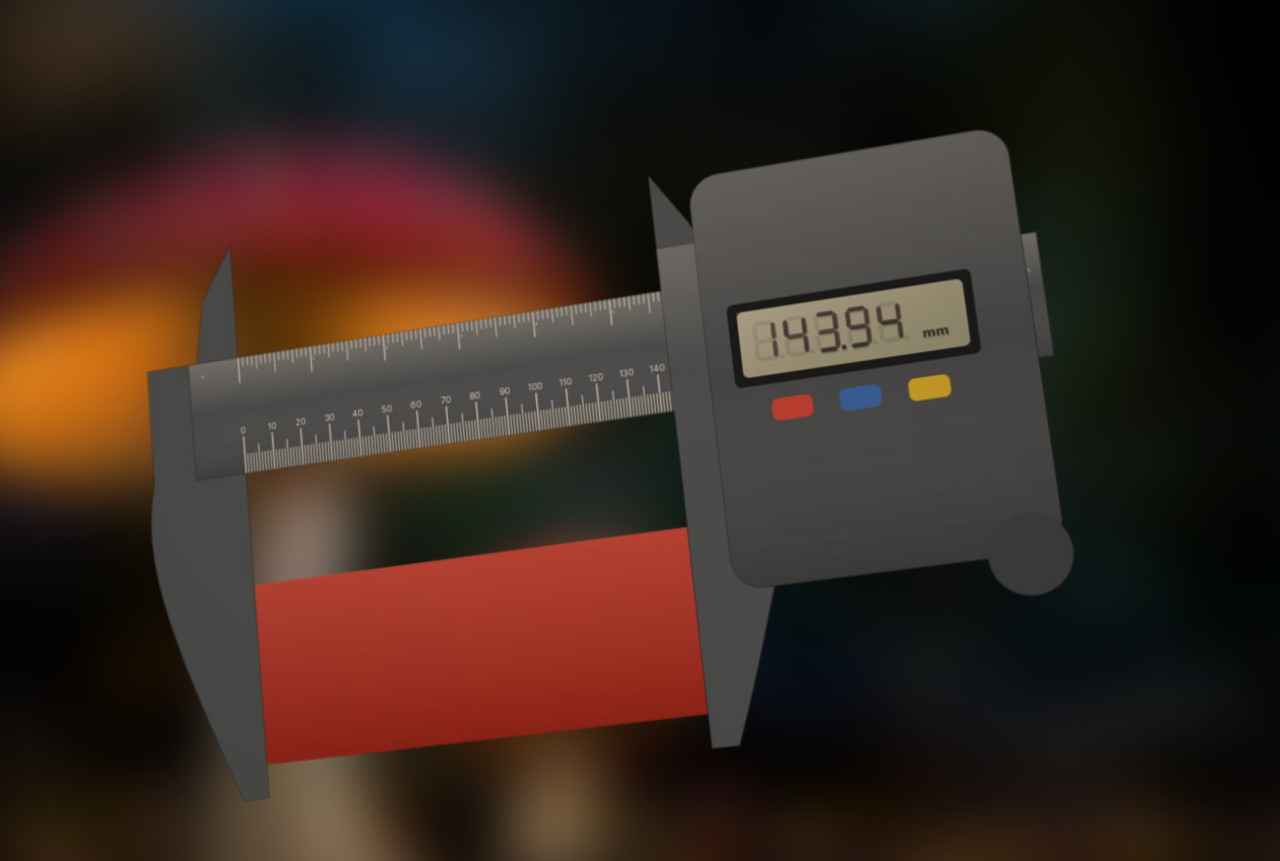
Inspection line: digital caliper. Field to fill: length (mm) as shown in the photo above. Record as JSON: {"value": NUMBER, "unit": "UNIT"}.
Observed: {"value": 143.94, "unit": "mm"}
